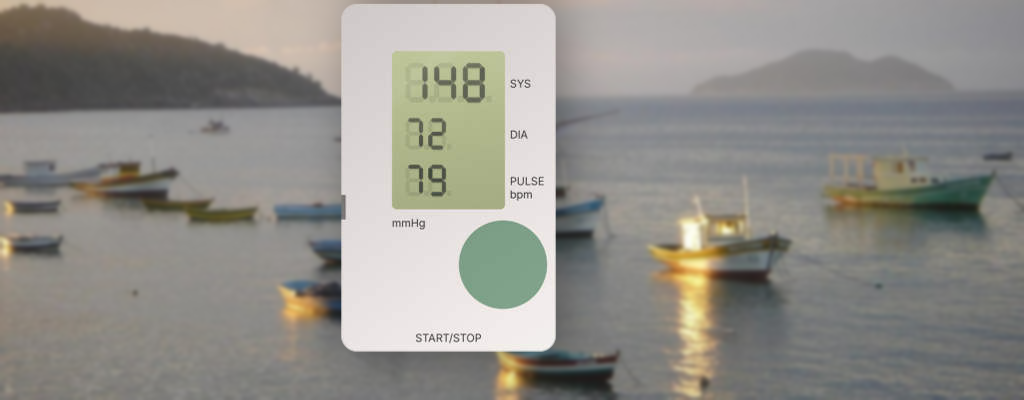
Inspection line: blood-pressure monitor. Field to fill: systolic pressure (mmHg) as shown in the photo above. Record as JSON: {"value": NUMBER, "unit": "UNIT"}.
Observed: {"value": 148, "unit": "mmHg"}
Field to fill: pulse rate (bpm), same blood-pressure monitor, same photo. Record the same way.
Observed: {"value": 79, "unit": "bpm"}
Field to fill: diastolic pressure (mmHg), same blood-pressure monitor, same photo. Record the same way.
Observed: {"value": 72, "unit": "mmHg"}
